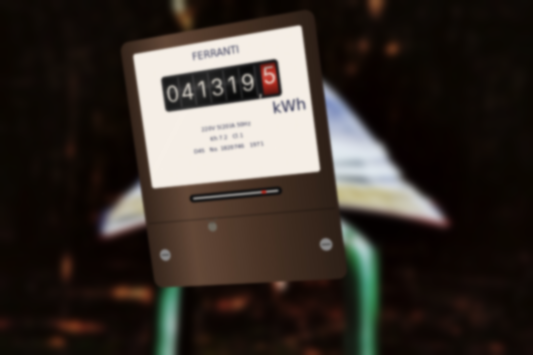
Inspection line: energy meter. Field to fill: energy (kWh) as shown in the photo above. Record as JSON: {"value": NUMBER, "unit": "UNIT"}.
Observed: {"value": 41319.5, "unit": "kWh"}
